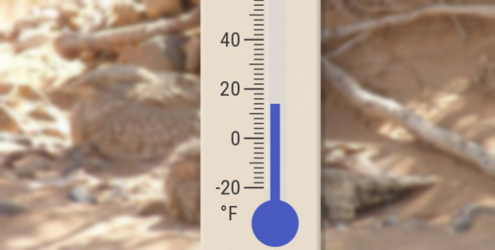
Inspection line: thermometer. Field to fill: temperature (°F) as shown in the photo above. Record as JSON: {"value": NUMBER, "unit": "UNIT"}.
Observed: {"value": 14, "unit": "°F"}
